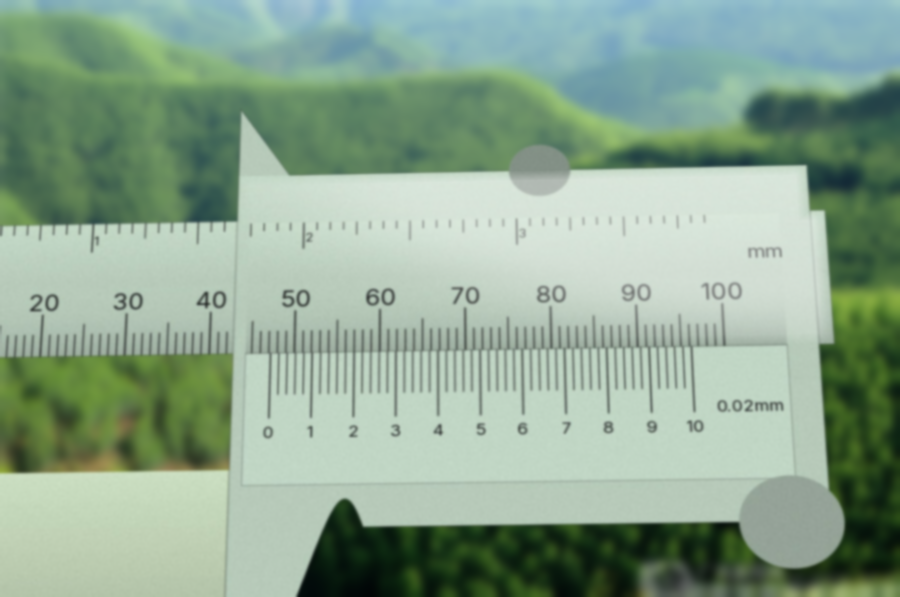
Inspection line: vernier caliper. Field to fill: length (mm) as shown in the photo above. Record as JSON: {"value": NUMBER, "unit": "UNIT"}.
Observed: {"value": 47.2, "unit": "mm"}
